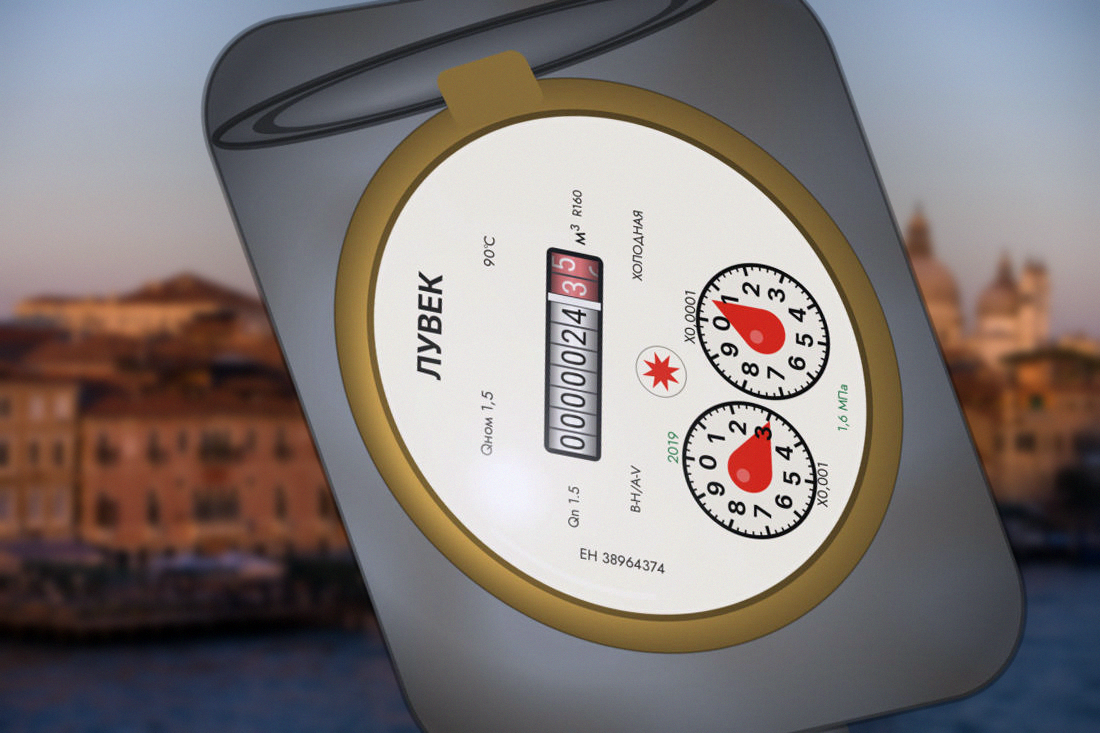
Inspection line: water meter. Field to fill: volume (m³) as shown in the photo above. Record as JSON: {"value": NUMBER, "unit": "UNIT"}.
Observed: {"value": 24.3530, "unit": "m³"}
